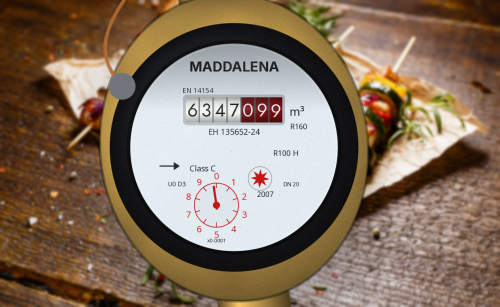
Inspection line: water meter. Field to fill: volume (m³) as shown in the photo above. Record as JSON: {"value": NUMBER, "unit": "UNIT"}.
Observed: {"value": 6347.0989, "unit": "m³"}
